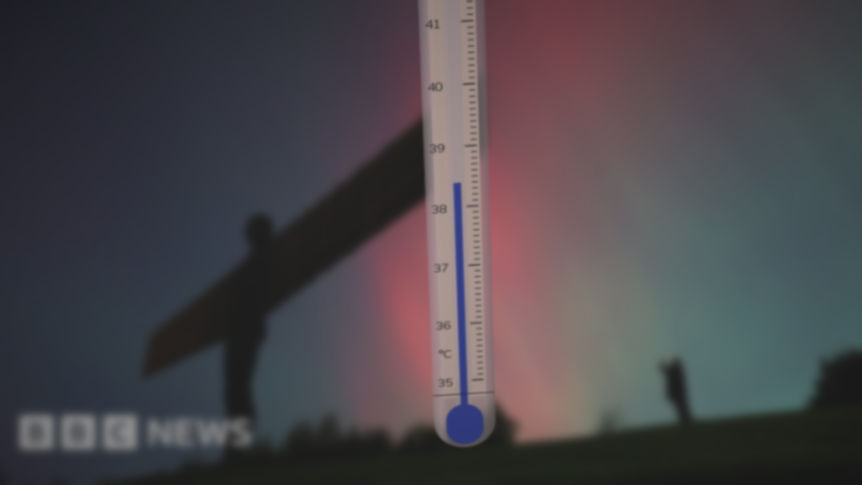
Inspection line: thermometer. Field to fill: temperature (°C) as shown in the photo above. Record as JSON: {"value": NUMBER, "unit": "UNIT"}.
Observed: {"value": 38.4, "unit": "°C"}
